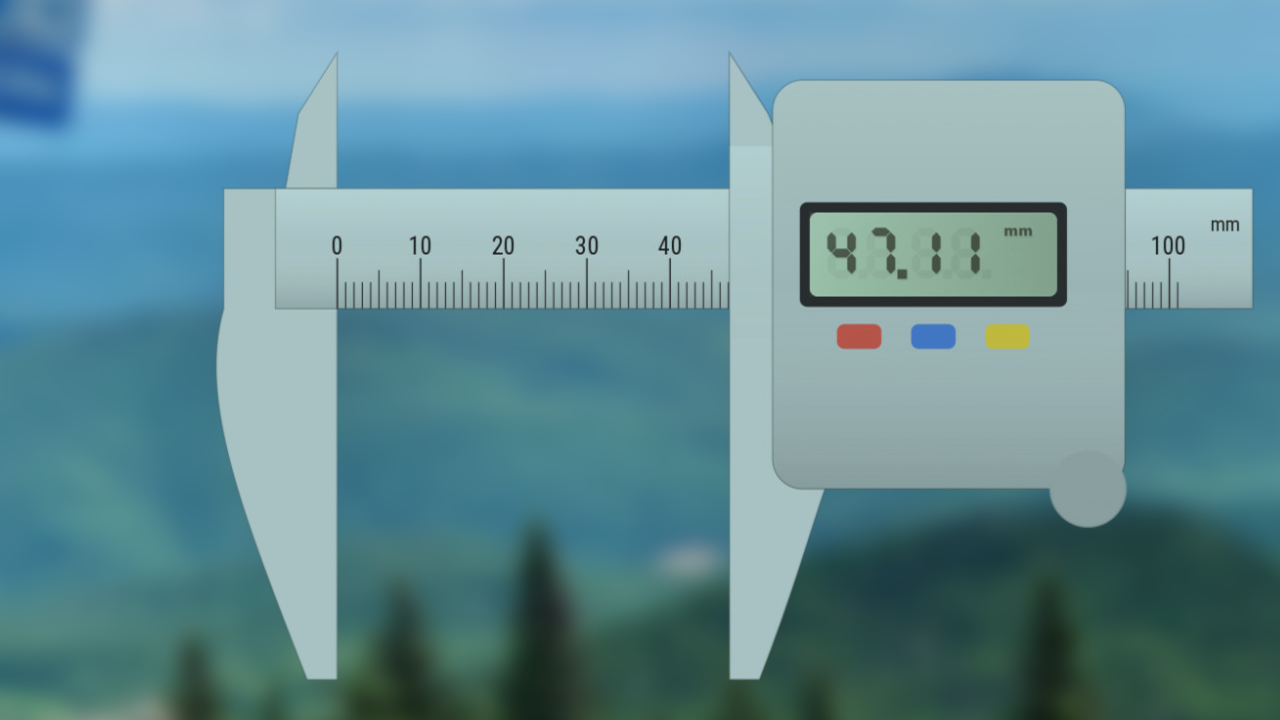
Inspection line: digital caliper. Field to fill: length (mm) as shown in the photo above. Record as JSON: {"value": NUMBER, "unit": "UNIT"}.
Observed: {"value": 47.11, "unit": "mm"}
